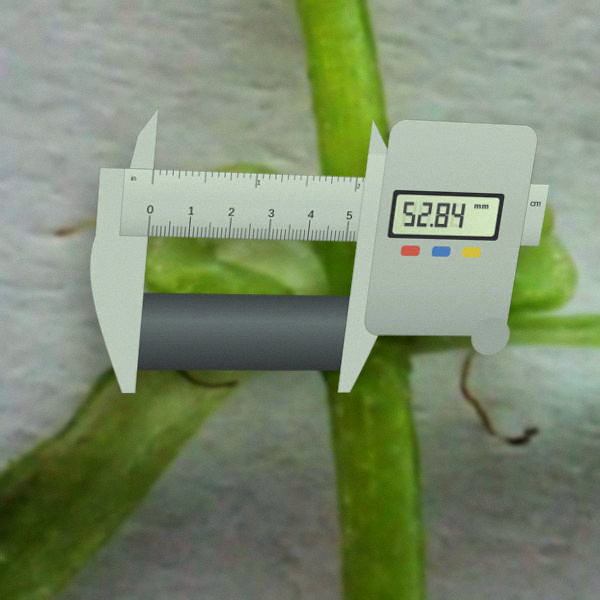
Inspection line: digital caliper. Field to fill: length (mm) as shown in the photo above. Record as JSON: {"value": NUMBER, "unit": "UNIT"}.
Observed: {"value": 52.84, "unit": "mm"}
